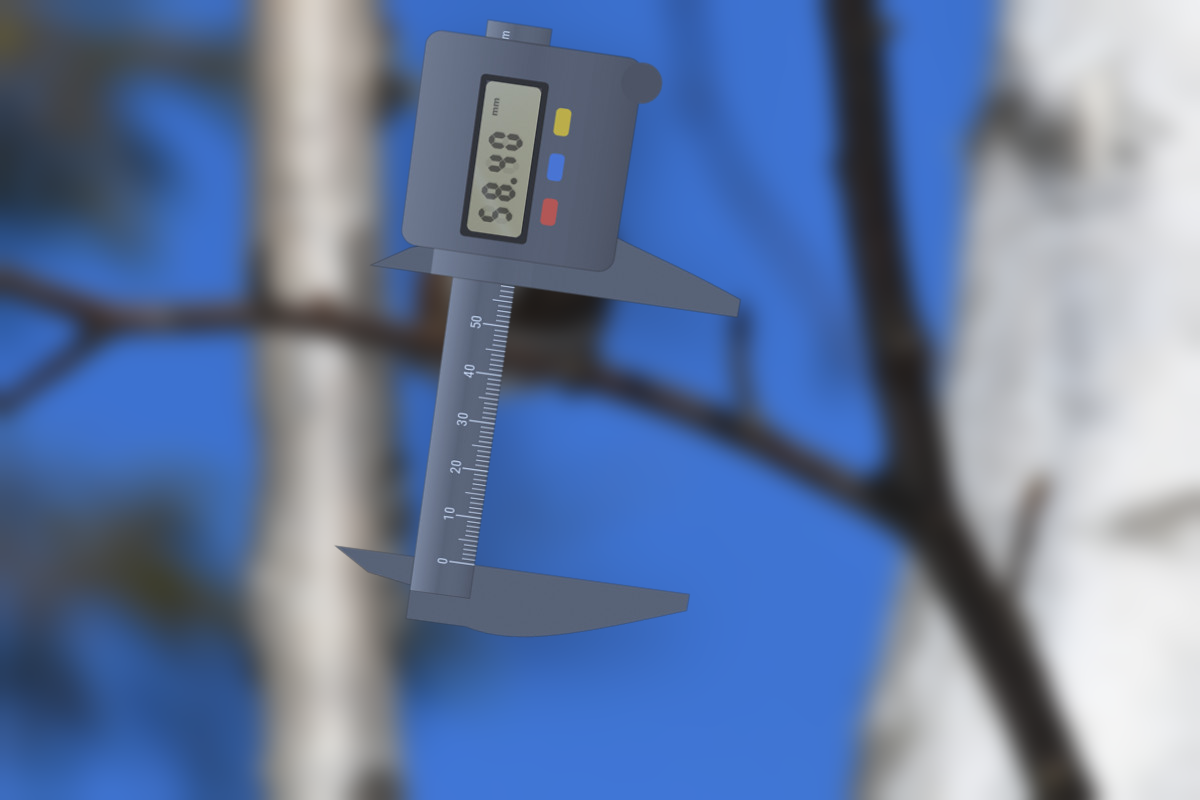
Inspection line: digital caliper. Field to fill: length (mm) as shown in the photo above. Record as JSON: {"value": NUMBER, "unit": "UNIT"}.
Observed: {"value": 58.40, "unit": "mm"}
